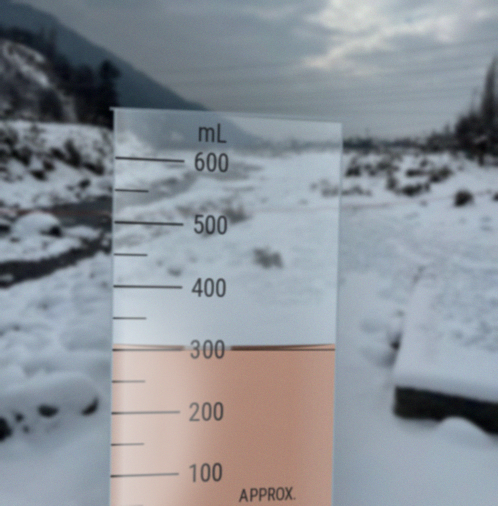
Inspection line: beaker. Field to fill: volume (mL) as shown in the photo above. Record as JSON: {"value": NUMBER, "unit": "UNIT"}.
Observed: {"value": 300, "unit": "mL"}
